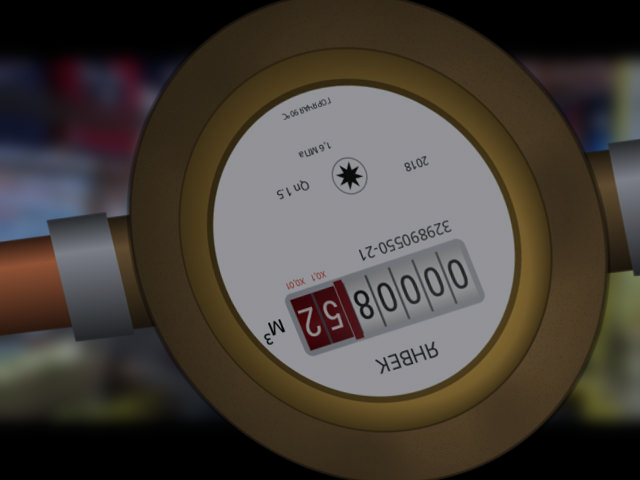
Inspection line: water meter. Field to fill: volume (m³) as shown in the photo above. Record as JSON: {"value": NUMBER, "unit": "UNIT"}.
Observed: {"value": 8.52, "unit": "m³"}
